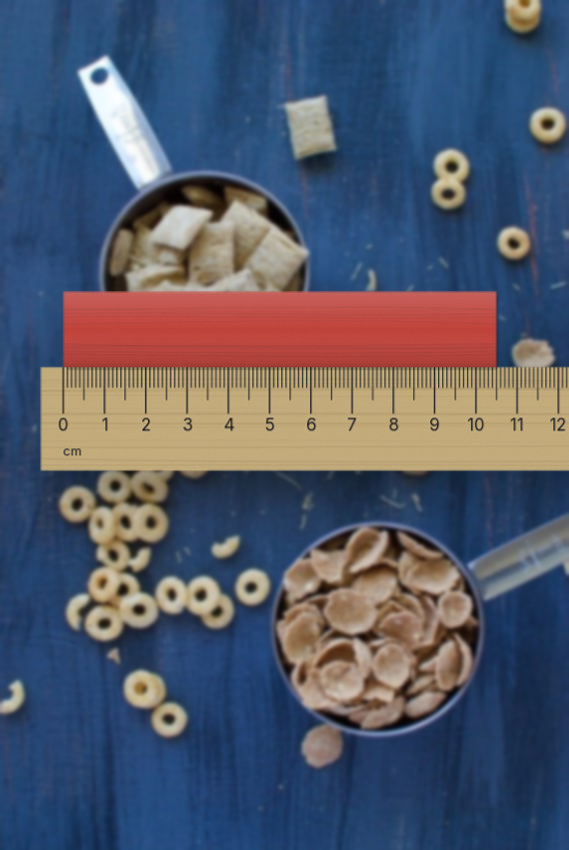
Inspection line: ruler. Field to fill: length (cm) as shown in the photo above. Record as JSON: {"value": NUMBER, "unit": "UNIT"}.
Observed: {"value": 10.5, "unit": "cm"}
